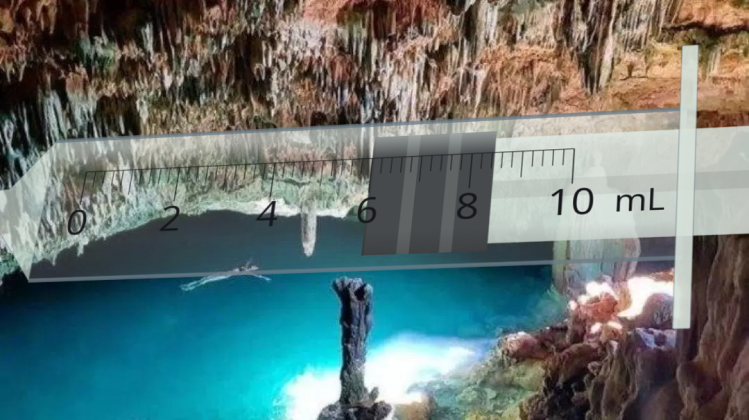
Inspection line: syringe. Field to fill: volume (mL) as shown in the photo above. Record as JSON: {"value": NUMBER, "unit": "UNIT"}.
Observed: {"value": 6, "unit": "mL"}
